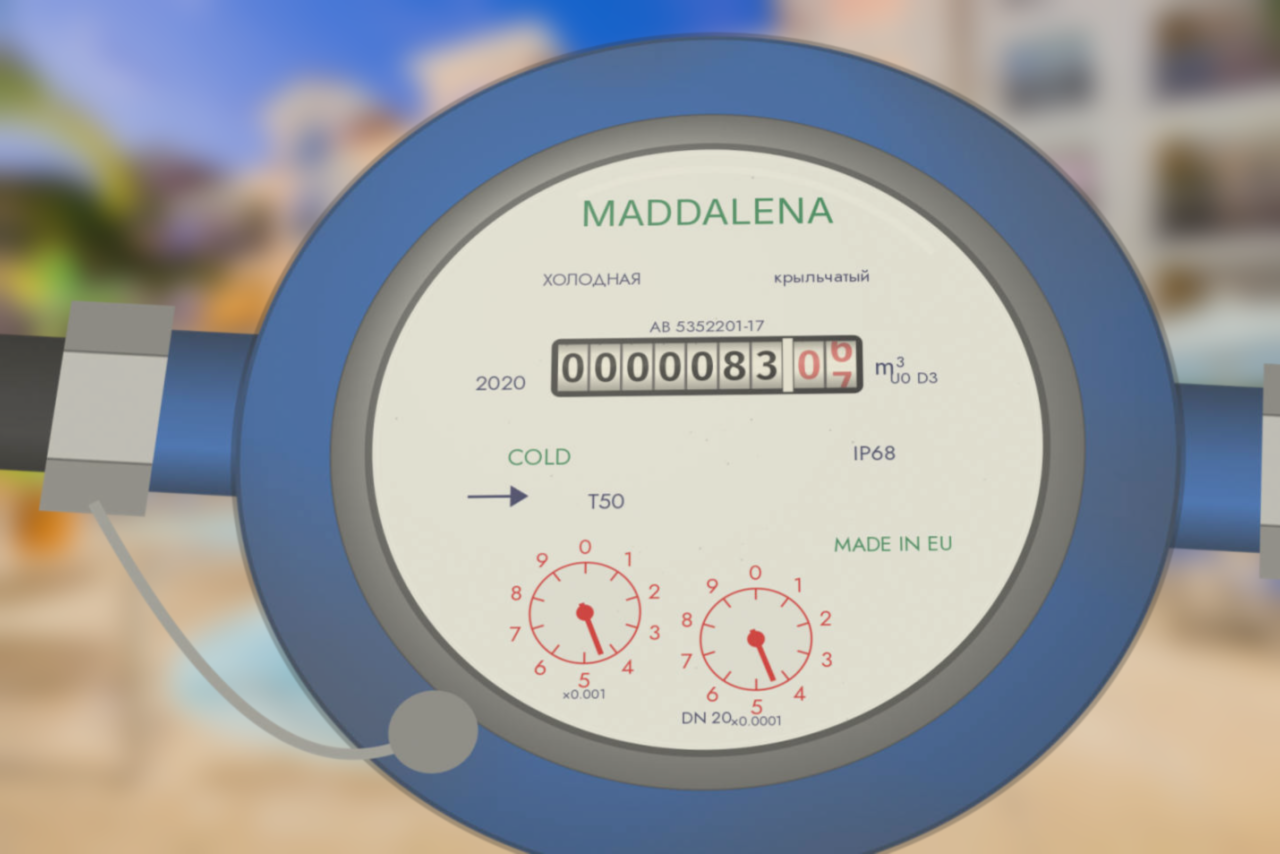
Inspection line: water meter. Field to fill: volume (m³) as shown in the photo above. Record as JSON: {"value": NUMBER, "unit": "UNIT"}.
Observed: {"value": 83.0644, "unit": "m³"}
